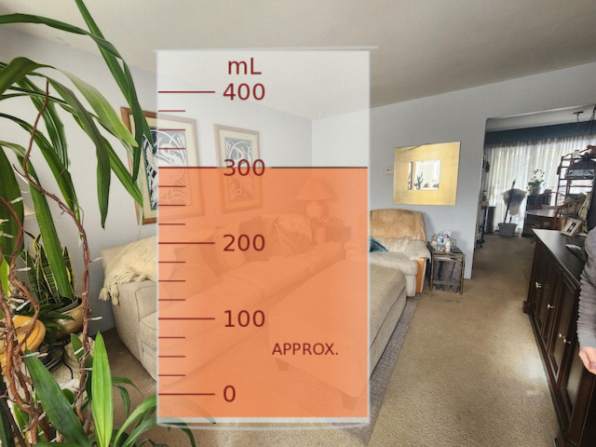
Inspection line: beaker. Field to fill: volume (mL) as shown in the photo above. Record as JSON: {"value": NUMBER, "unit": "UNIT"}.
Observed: {"value": 300, "unit": "mL"}
